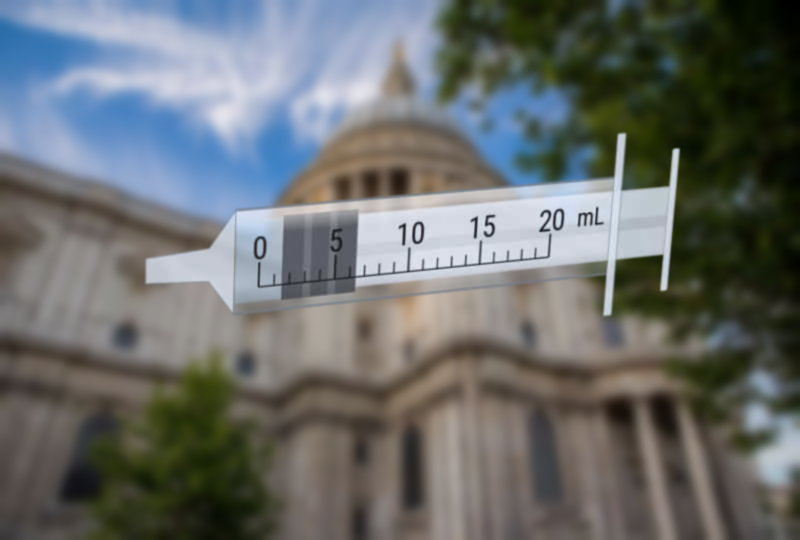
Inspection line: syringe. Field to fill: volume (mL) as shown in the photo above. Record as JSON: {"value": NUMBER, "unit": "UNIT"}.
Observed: {"value": 1.5, "unit": "mL"}
